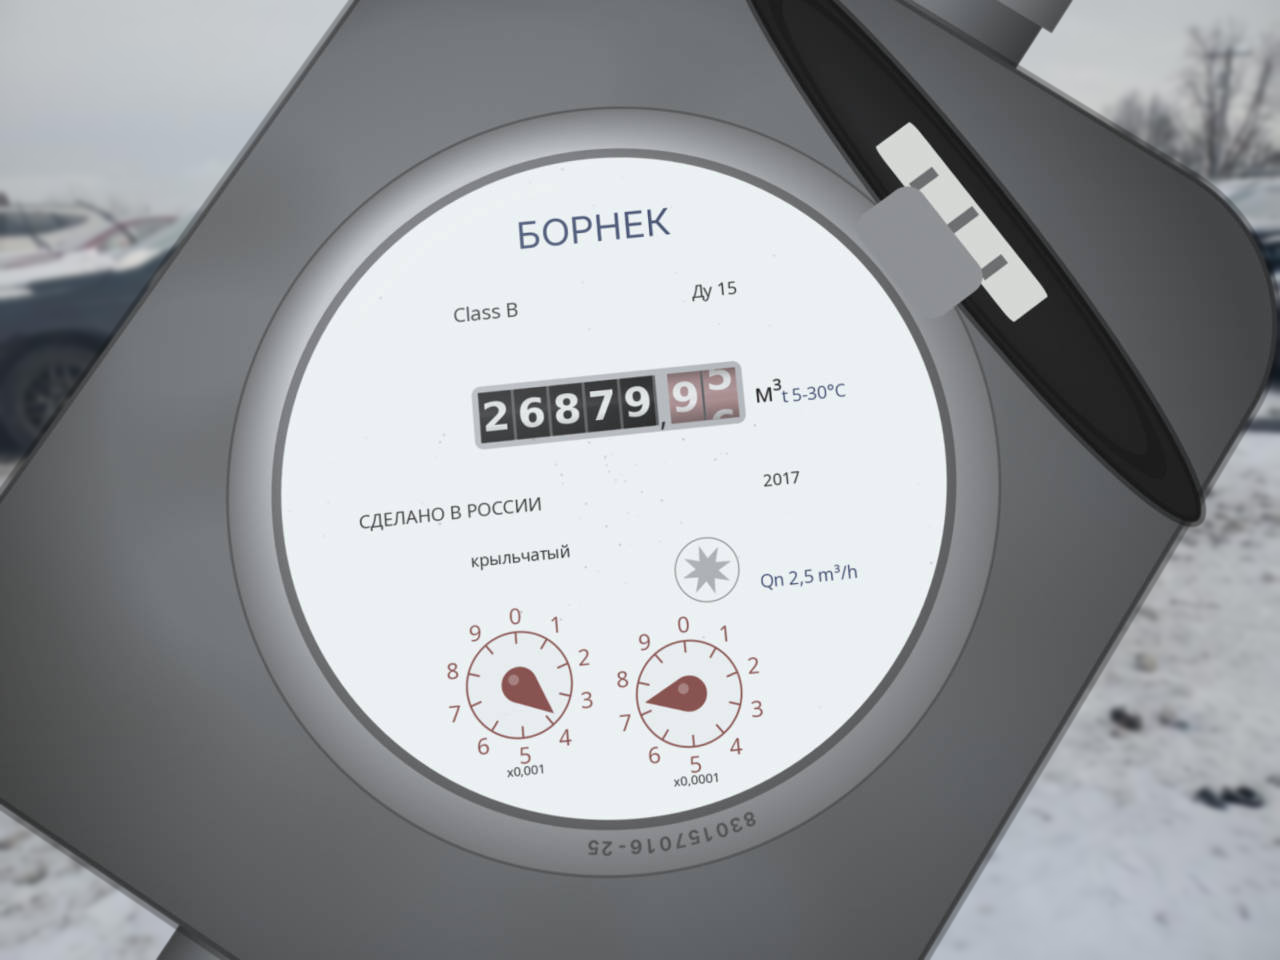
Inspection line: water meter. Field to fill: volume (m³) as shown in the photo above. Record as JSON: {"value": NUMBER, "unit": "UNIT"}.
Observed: {"value": 26879.9537, "unit": "m³"}
